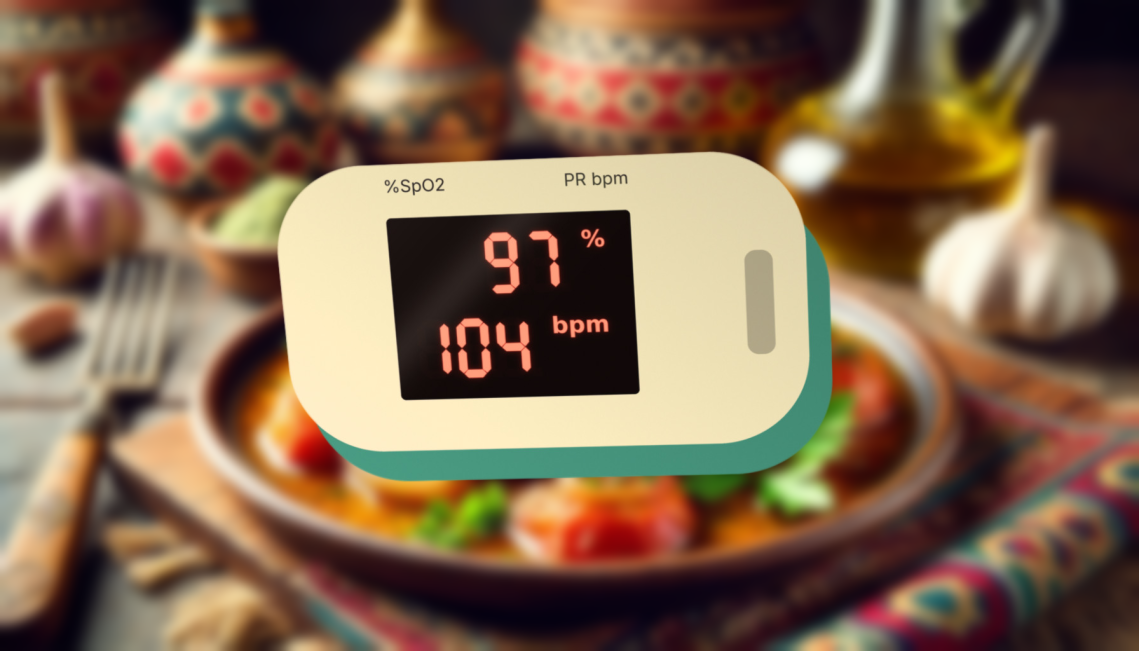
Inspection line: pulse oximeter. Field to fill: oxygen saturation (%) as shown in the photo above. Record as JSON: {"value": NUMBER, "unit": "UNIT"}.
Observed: {"value": 97, "unit": "%"}
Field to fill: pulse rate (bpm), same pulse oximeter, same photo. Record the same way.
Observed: {"value": 104, "unit": "bpm"}
